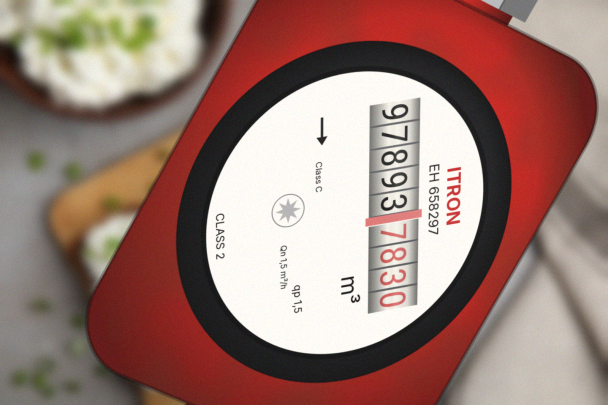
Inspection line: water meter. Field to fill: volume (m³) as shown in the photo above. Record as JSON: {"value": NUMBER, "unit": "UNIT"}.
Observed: {"value": 97893.7830, "unit": "m³"}
